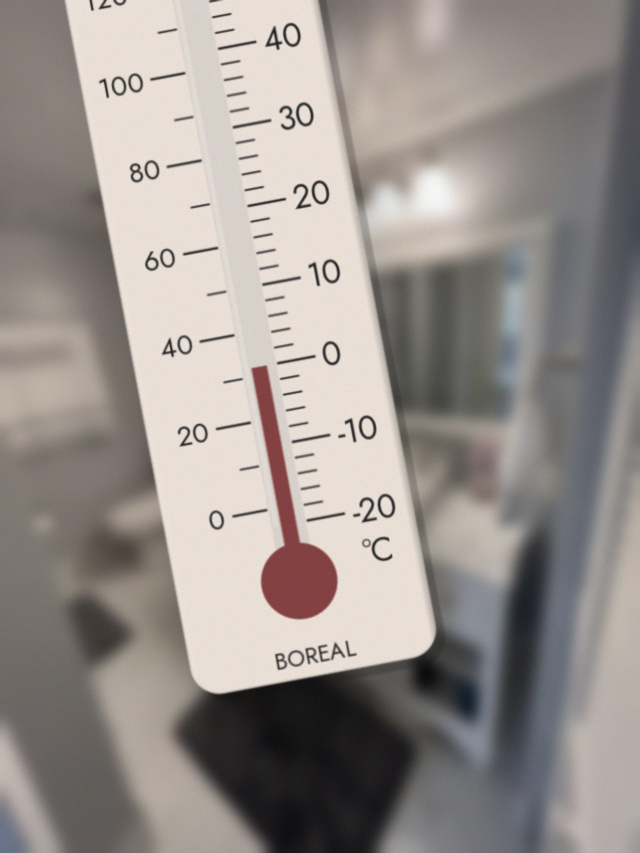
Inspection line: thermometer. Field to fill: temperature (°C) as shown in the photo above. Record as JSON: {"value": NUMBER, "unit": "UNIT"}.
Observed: {"value": 0, "unit": "°C"}
